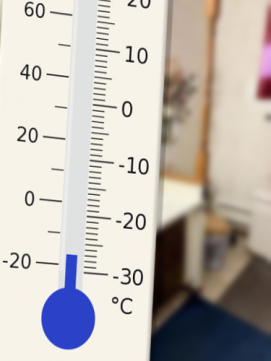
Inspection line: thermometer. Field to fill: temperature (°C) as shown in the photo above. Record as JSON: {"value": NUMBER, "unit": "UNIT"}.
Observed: {"value": -27, "unit": "°C"}
